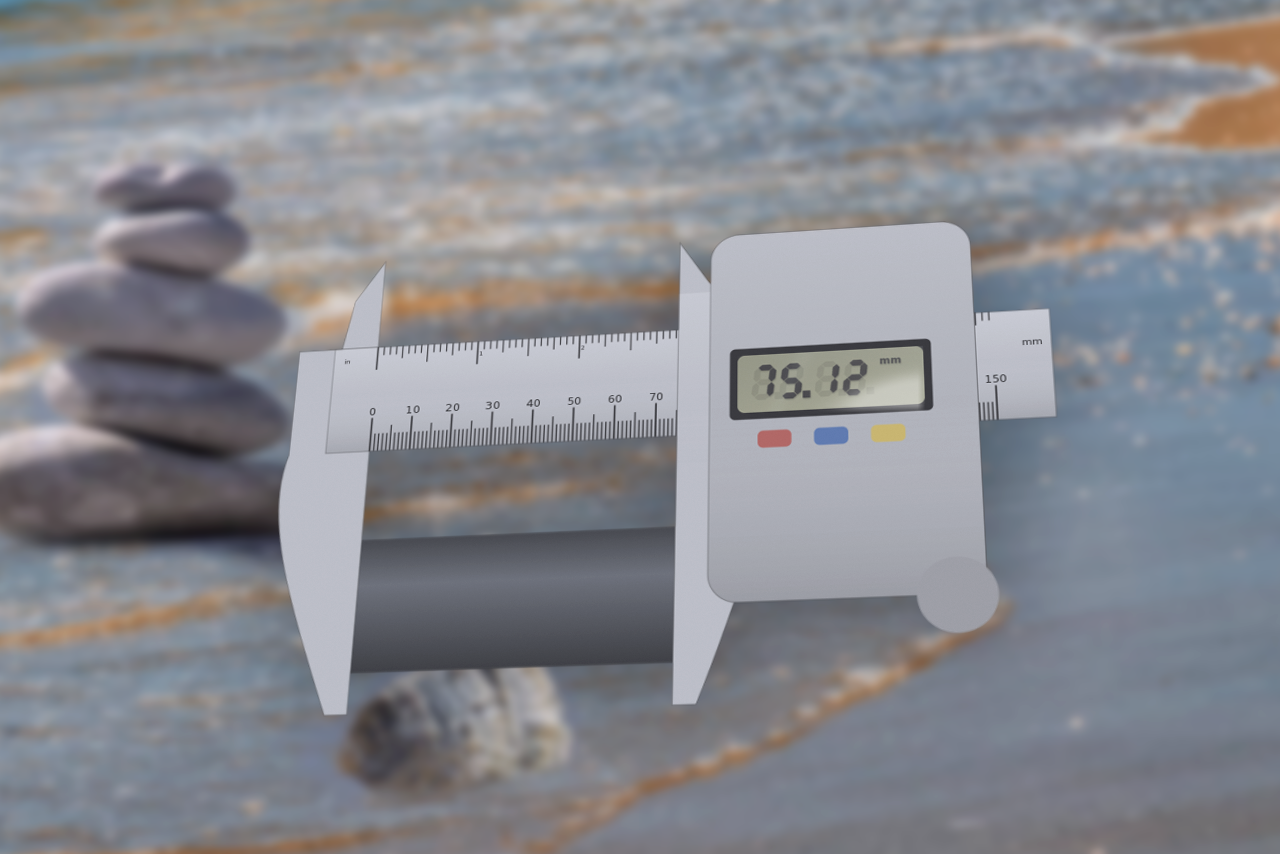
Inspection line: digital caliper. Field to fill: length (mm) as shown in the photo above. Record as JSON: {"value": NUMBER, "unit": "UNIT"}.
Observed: {"value": 75.12, "unit": "mm"}
